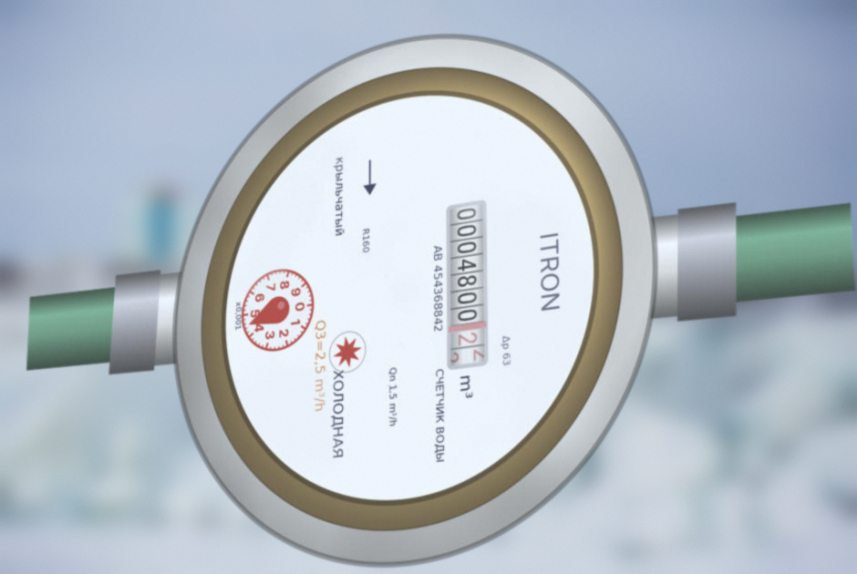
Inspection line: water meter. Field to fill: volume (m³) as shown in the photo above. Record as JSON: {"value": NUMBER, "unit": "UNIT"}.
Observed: {"value": 4800.224, "unit": "m³"}
